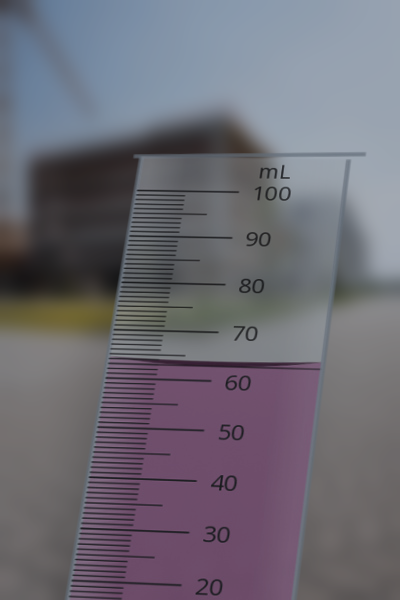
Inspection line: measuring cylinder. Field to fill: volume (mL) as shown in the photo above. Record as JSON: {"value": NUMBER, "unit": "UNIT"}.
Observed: {"value": 63, "unit": "mL"}
